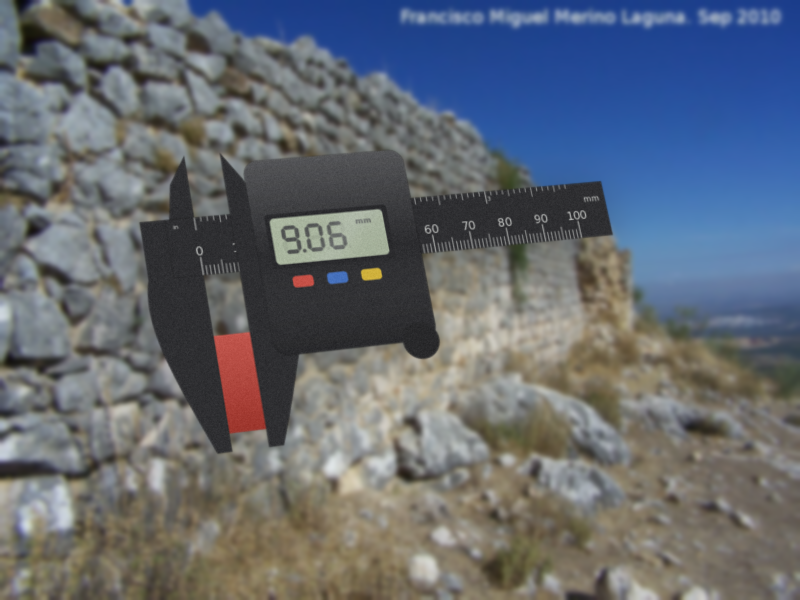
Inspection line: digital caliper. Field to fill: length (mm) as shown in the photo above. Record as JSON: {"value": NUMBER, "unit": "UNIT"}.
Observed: {"value": 9.06, "unit": "mm"}
